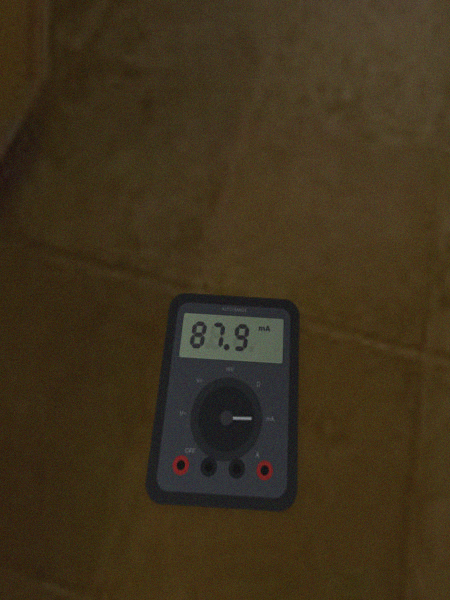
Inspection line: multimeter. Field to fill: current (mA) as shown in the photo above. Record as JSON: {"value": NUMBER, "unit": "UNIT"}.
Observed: {"value": 87.9, "unit": "mA"}
